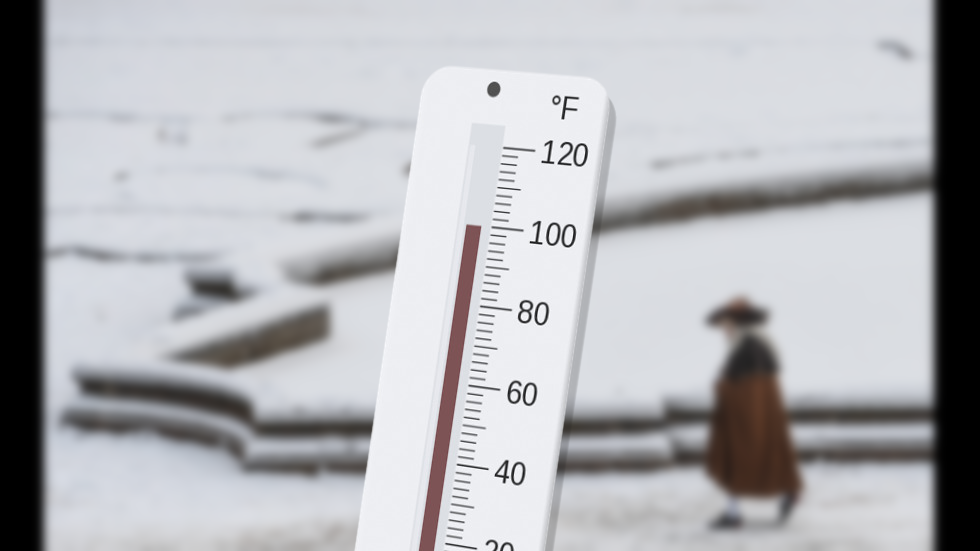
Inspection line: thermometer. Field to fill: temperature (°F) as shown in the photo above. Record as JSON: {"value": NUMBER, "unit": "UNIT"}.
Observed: {"value": 100, "unit": "°F"}
